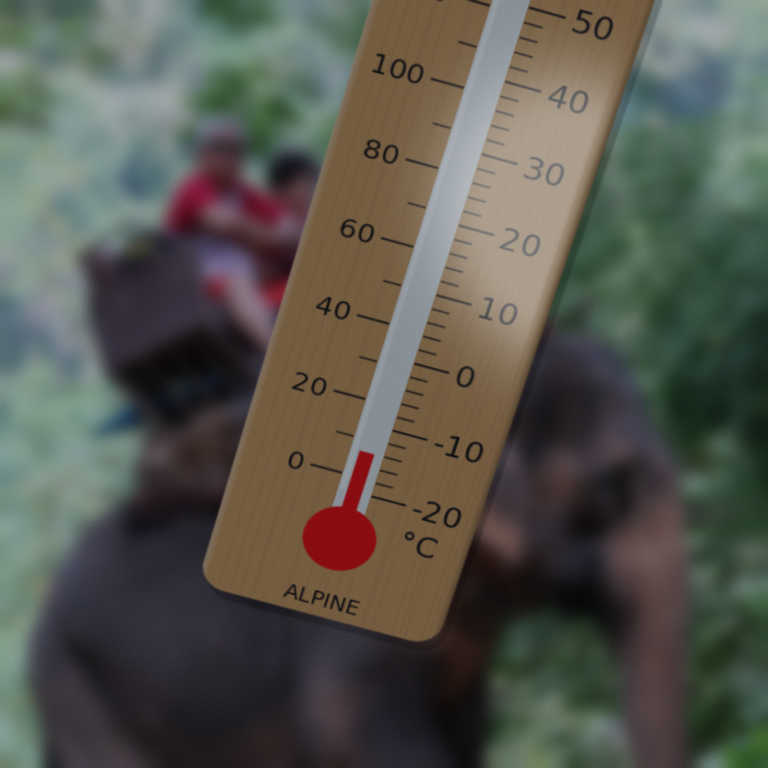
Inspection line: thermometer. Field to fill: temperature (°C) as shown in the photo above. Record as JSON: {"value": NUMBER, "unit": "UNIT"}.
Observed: {"value": -14, "unit": "°C"}
